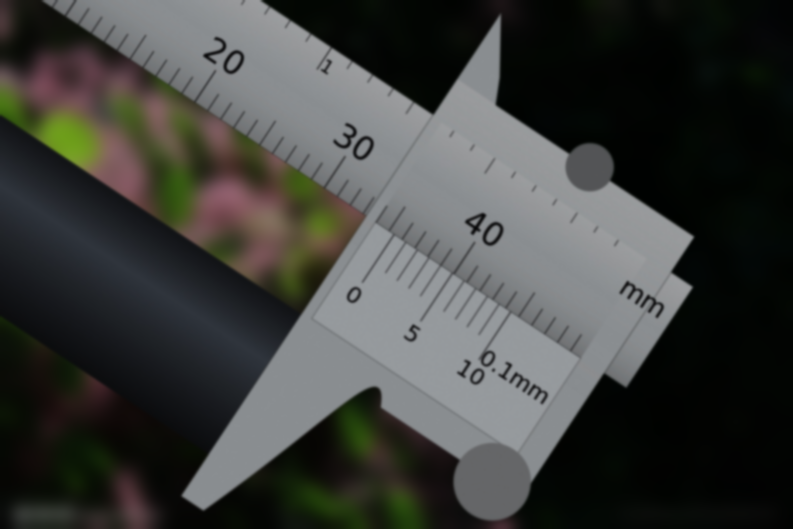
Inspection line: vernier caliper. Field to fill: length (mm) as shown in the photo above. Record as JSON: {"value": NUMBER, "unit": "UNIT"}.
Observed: {"value": 35.4, "unit": "mm"}
